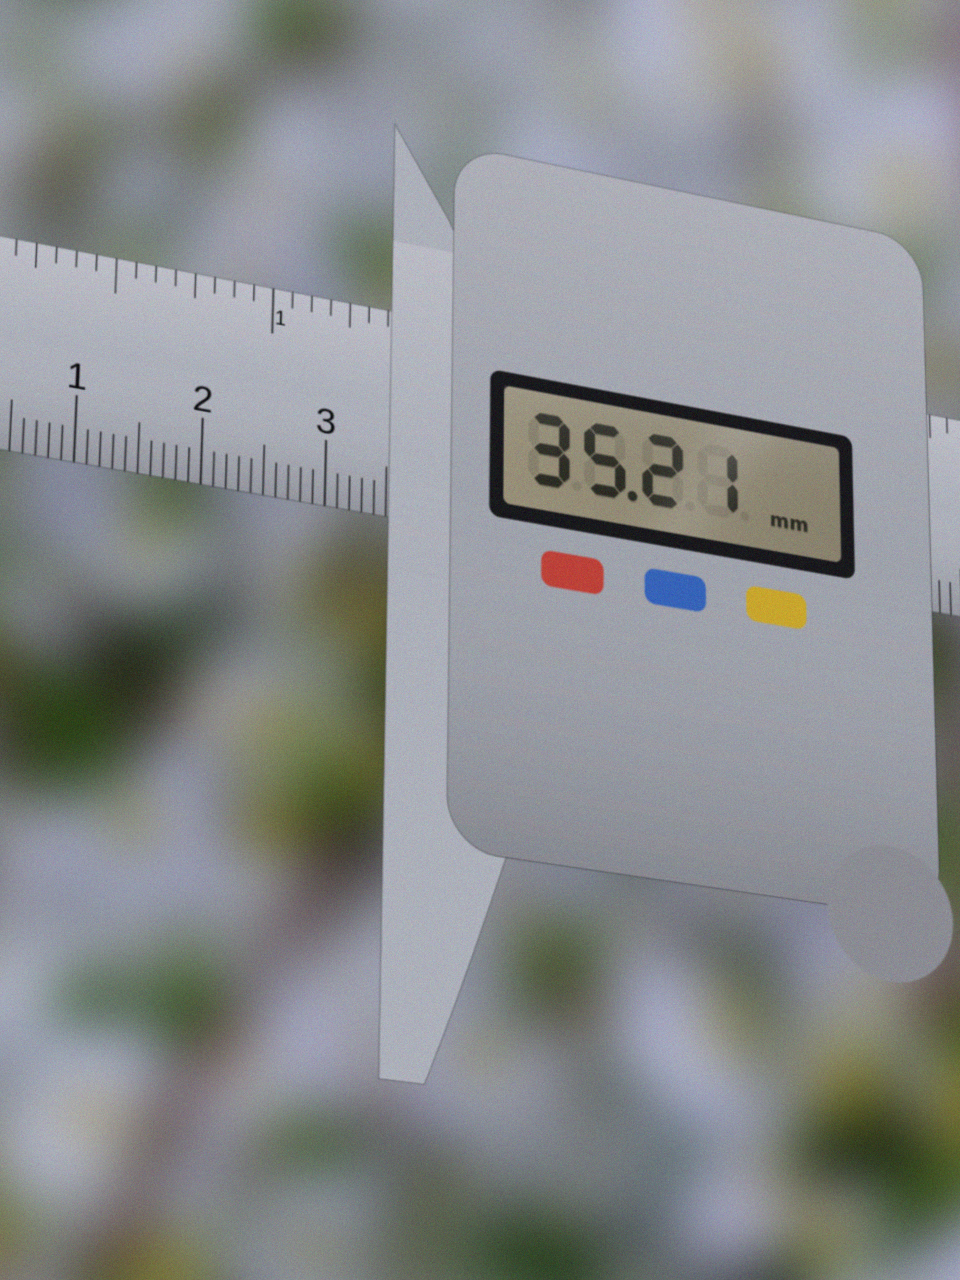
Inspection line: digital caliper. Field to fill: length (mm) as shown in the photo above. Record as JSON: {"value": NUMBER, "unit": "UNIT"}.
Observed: {"value": 35.21, "unit": "mm"}
